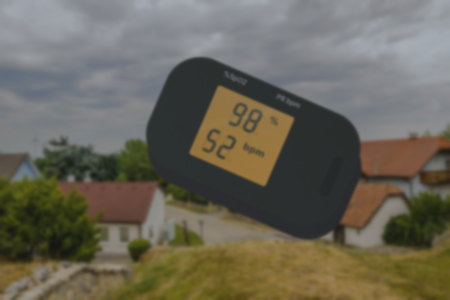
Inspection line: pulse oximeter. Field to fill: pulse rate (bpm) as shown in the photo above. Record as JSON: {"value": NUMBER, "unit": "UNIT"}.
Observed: {"value": 52, "unit": "bpm"}
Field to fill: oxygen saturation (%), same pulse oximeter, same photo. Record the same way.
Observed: {"value": 98, "unit": "%"}
